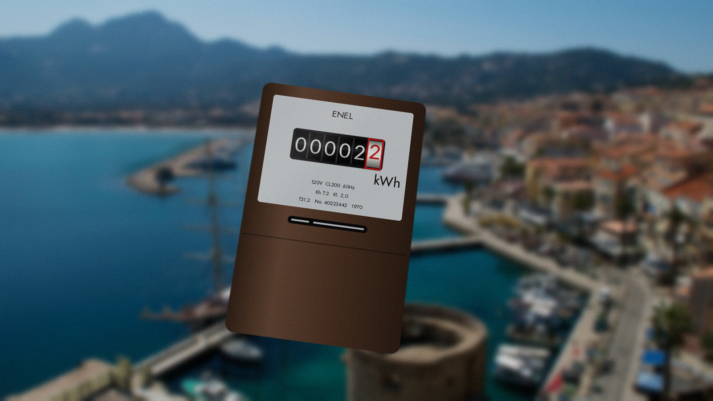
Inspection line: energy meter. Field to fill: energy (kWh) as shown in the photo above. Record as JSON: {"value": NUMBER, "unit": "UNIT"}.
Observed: {"value": 2.2, "unit": "kWh"}
